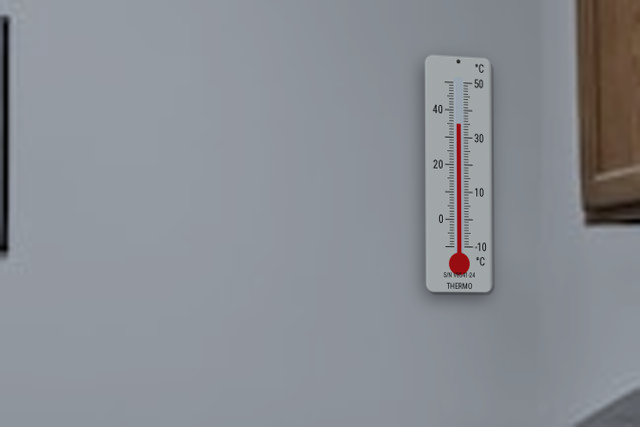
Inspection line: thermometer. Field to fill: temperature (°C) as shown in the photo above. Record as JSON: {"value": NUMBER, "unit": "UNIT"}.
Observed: {"value": 35, "unit": "°C"}
